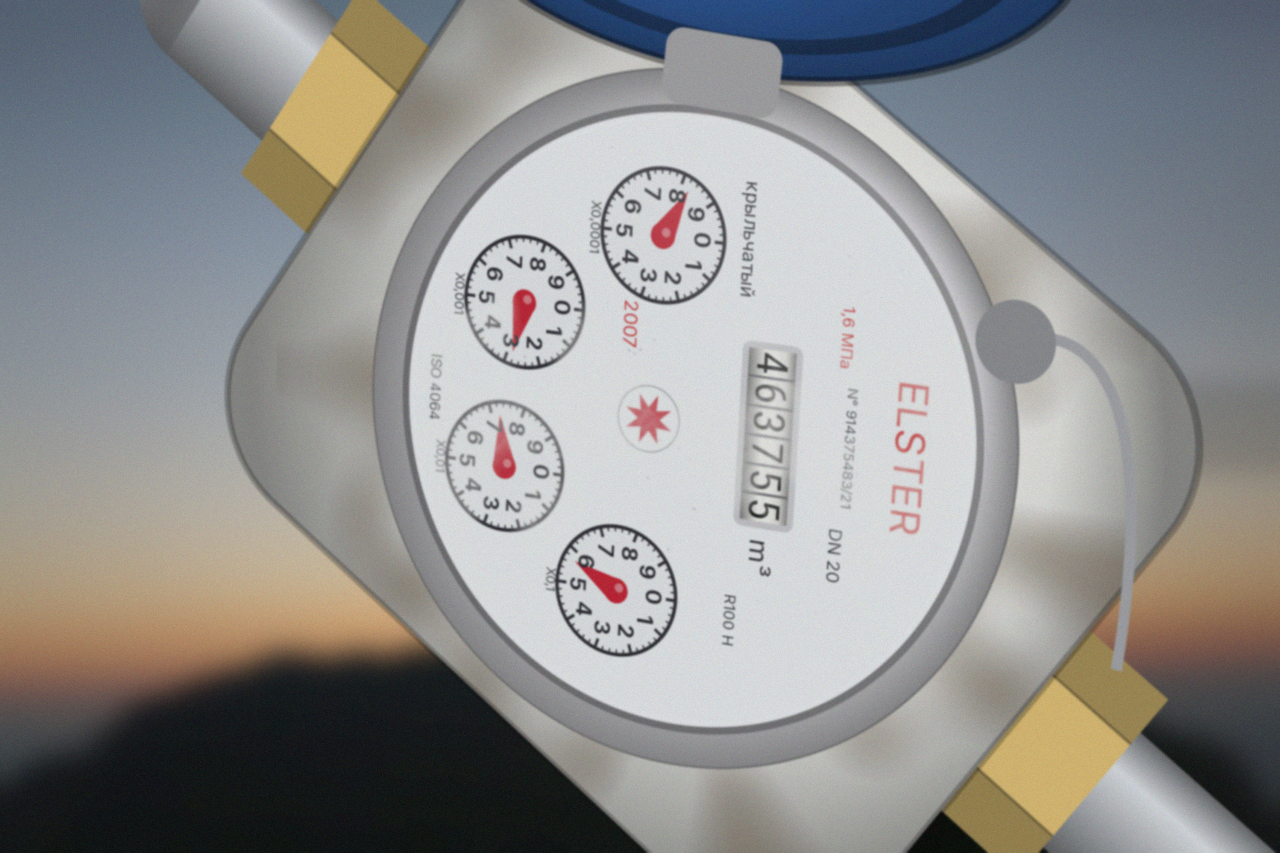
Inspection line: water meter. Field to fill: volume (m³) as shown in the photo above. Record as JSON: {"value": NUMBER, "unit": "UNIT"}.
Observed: {"value": 463755.5728, "unit": "m³"}
